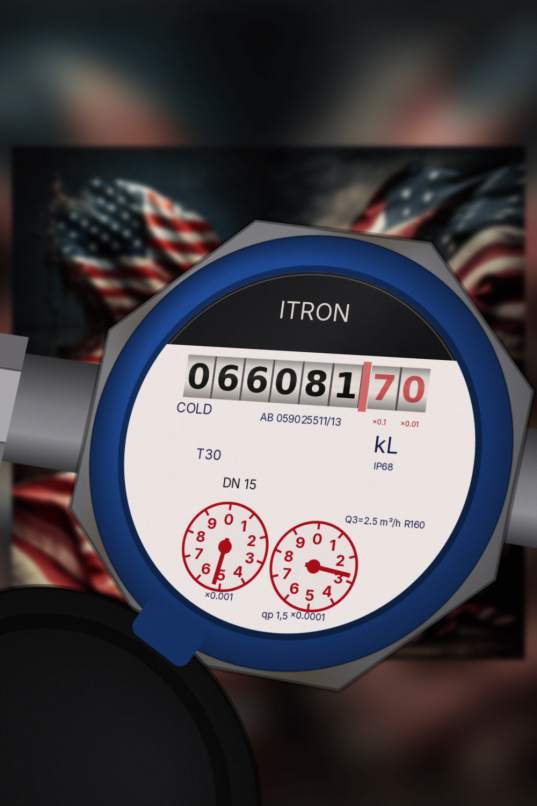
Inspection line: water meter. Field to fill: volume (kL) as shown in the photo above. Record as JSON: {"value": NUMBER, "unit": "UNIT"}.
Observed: {"value": 66081.7052, "unit": "kL"}
